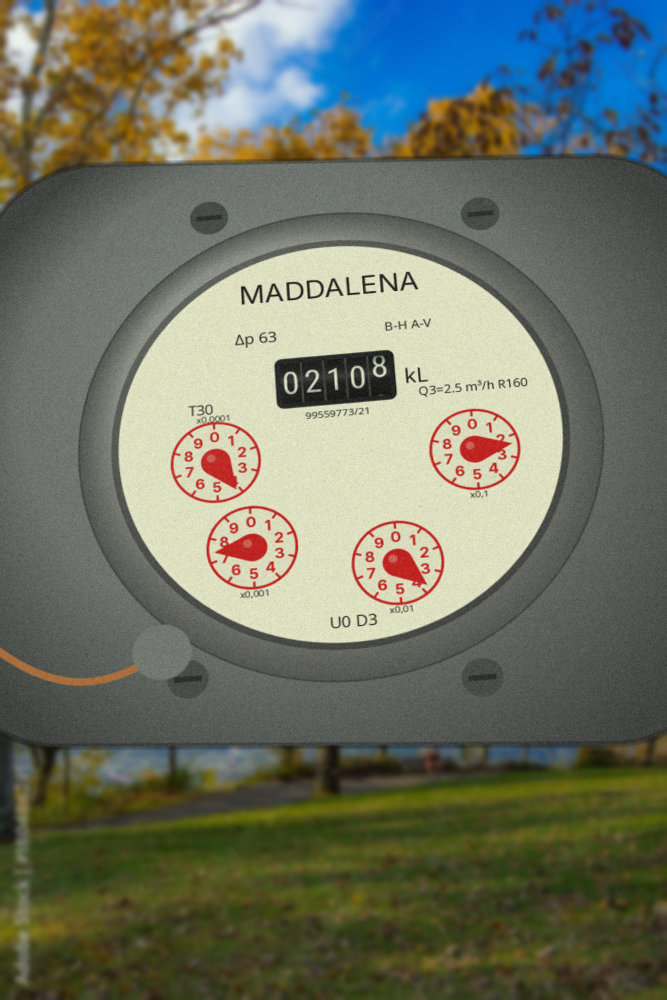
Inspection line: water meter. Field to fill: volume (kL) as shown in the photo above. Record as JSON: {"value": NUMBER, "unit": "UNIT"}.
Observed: {"value": 2108.2374, "unit": "kL"}
